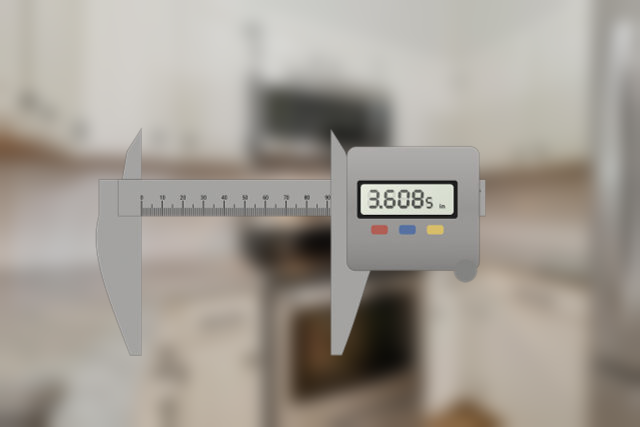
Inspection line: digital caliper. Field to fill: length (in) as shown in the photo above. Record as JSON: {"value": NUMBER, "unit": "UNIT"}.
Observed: {"value": 3.6085, "unit": "in"}
